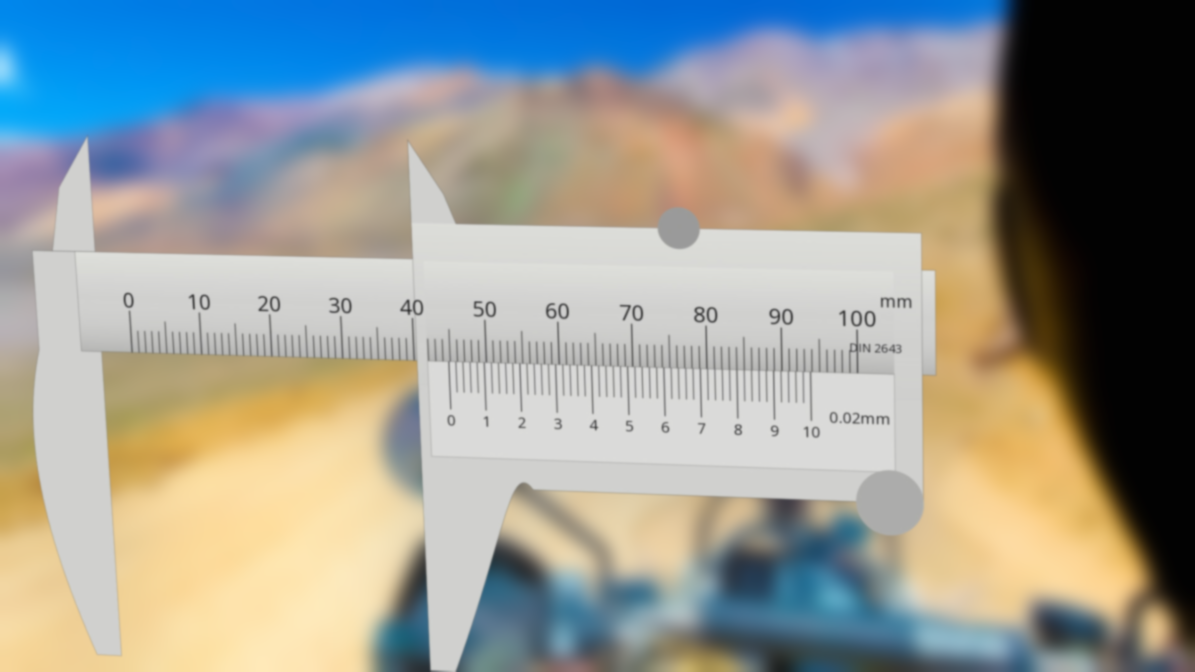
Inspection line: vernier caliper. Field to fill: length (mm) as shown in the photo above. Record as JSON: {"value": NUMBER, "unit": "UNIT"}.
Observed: {"value": 44.8, "unit": "mm"}
